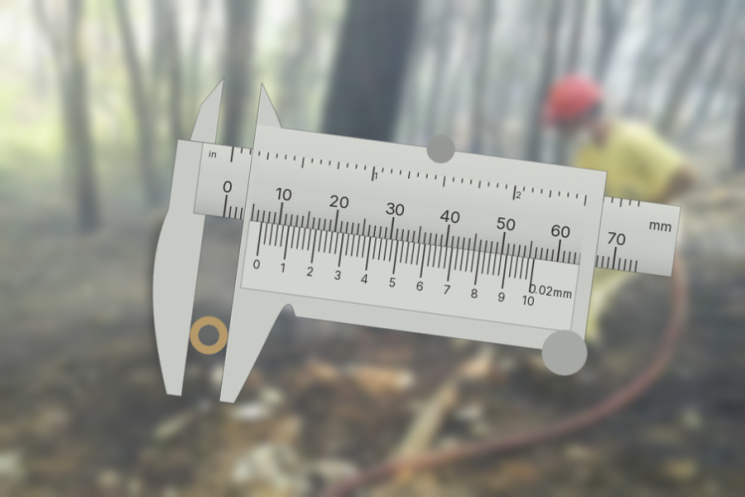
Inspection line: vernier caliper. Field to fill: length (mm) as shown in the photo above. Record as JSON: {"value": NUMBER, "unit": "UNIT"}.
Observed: {"value": 6.8, "unit": "mm"}
